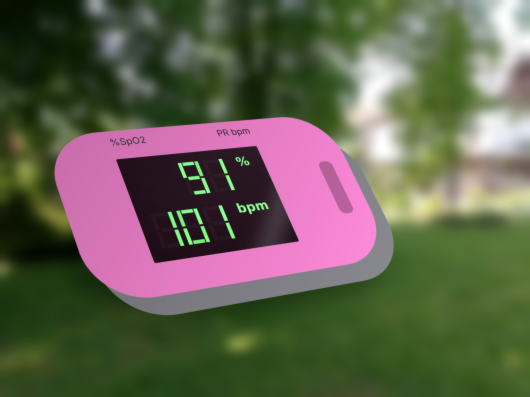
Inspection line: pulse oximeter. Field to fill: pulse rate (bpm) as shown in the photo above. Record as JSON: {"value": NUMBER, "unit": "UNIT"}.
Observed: {"value": 101, "unit": "bpm"}
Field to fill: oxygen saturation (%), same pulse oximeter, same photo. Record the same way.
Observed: {"value": 91, "unit": "%"}
